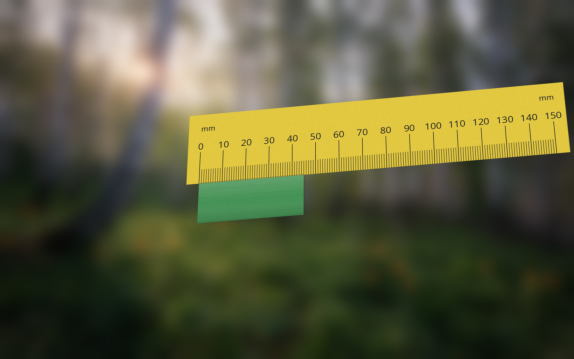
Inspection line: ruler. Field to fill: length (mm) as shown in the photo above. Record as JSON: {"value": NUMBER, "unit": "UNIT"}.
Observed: {"value": 45, "unit": "mm"}
